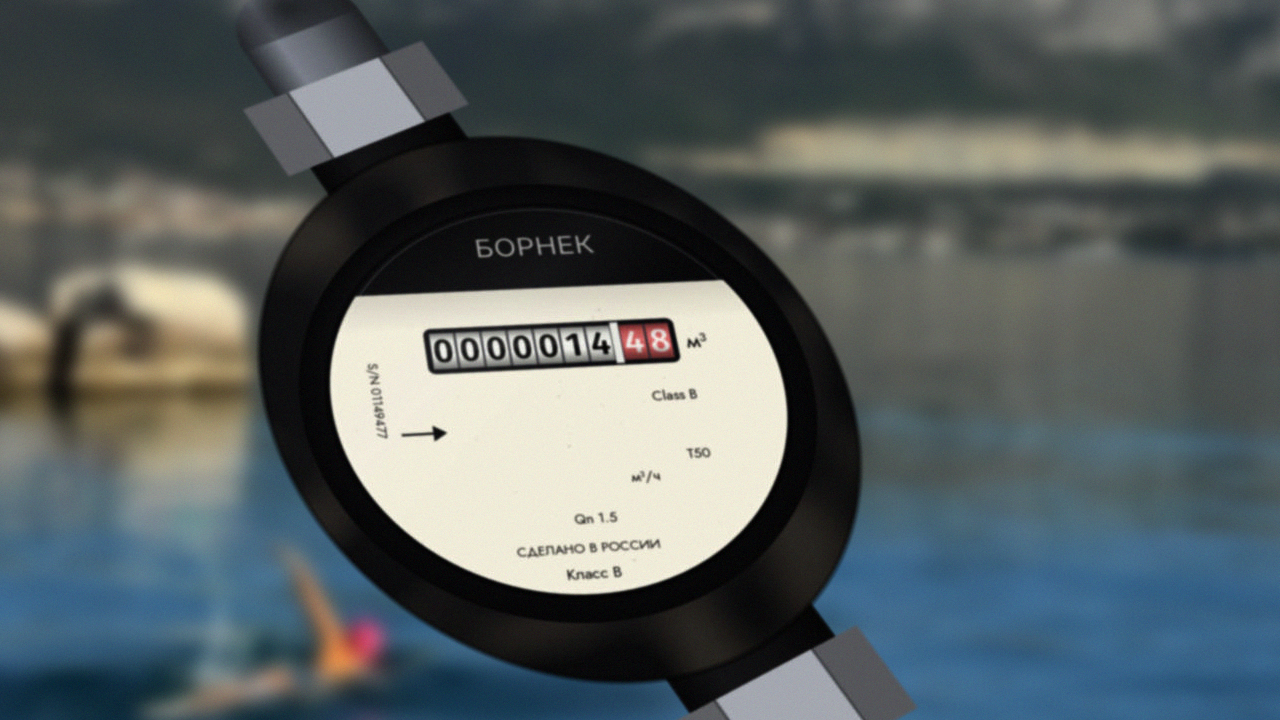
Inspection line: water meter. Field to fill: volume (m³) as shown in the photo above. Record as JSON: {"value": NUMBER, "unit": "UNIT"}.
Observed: {"value": 14.48, "unit": "m³"}
